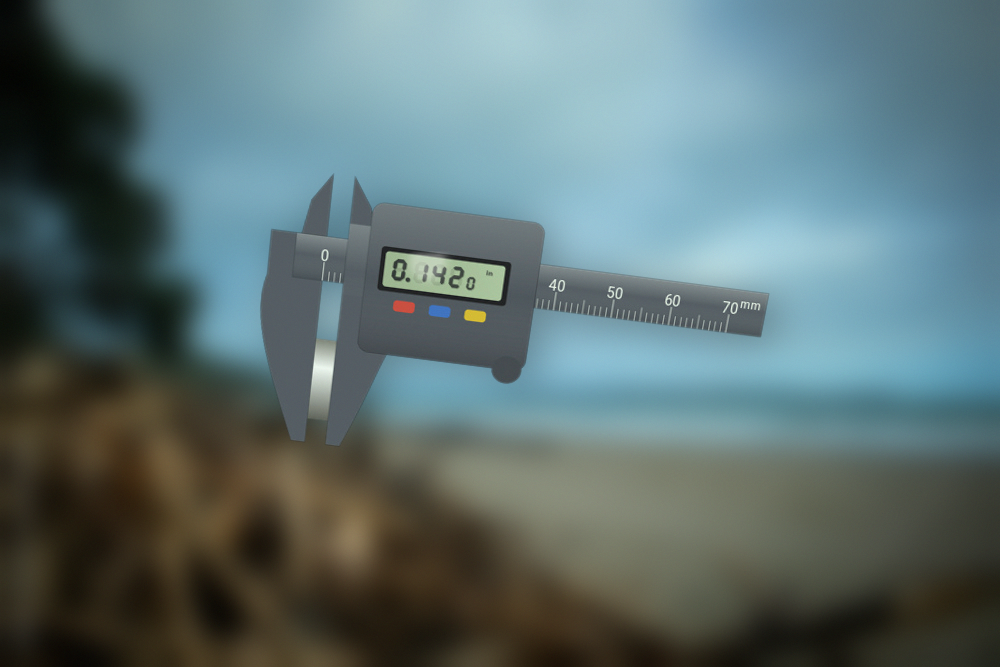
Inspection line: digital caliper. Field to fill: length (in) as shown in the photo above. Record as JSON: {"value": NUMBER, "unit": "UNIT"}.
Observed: {"value": 0.1420, "unit": "in"}
